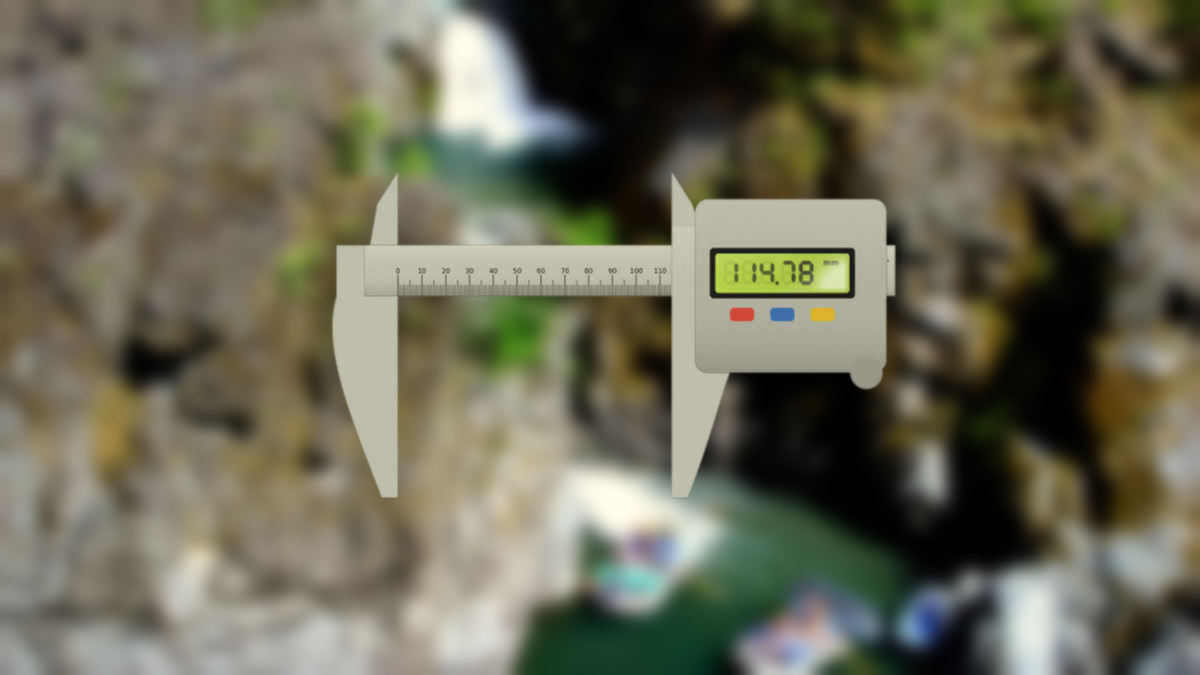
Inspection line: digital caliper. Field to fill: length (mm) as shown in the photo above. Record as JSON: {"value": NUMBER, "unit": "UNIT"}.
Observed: {"value": 114.78, "unit": "mm"}
